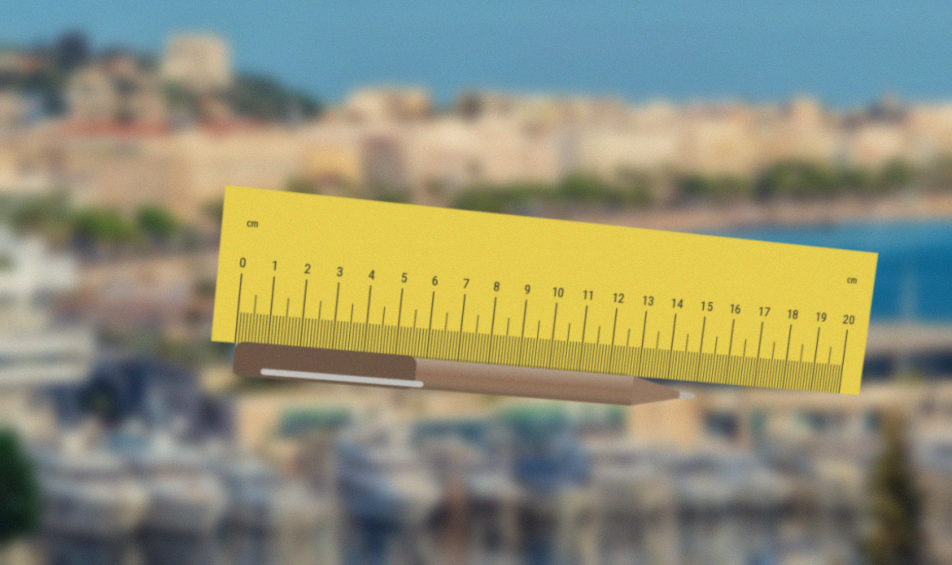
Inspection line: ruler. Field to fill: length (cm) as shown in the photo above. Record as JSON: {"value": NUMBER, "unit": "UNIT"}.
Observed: {"value": 15, "unit": "cm"}
